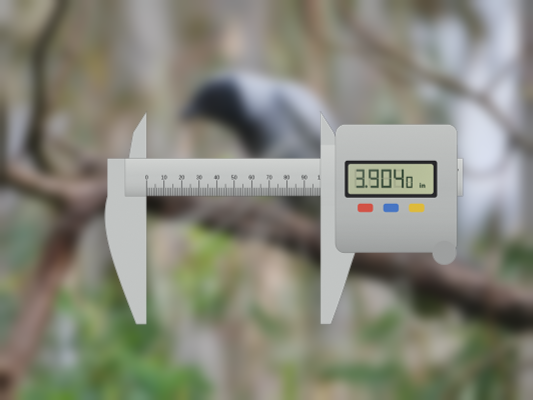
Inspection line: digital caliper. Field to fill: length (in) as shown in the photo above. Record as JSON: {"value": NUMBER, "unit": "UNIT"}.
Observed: {"value": 3.9040, "unit": "in"}
